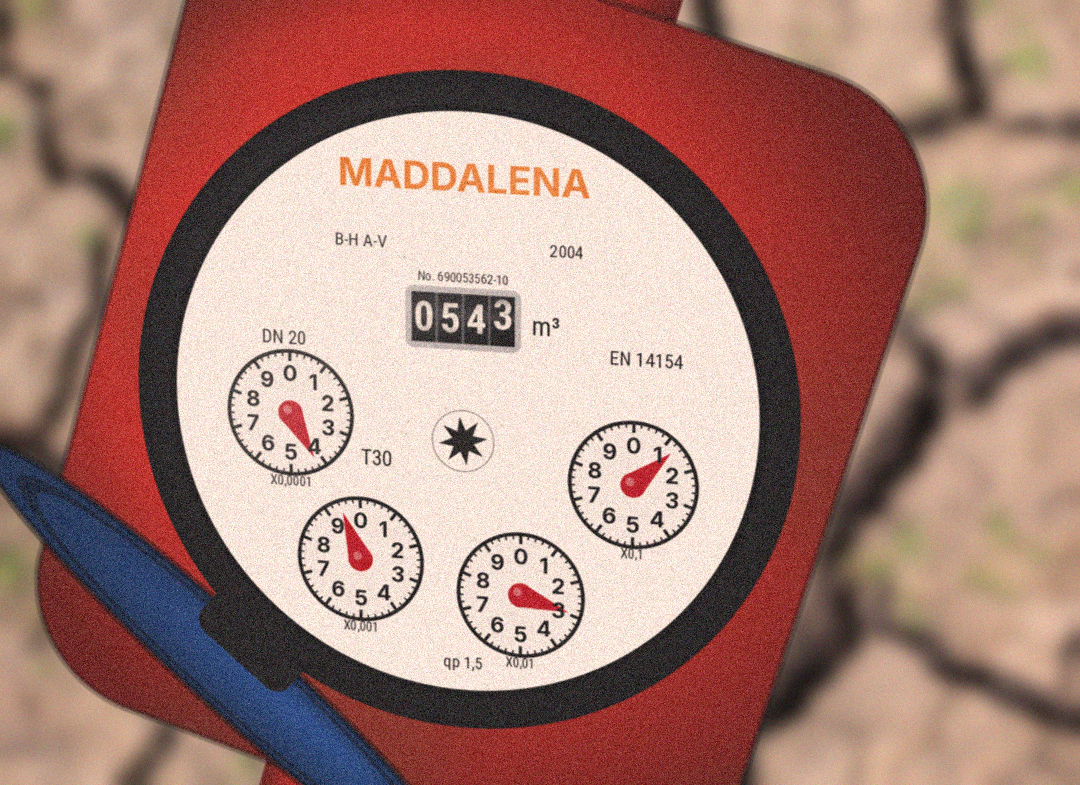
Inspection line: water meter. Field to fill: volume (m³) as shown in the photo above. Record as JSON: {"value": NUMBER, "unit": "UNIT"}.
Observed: {"value": 543.1294, "unit": "m³"}
